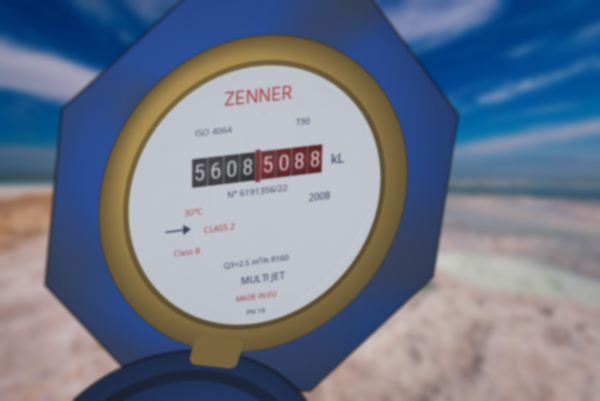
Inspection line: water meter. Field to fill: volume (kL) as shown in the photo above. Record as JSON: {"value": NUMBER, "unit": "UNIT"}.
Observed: {"value": 5608.5088, "unit": "kL"}
